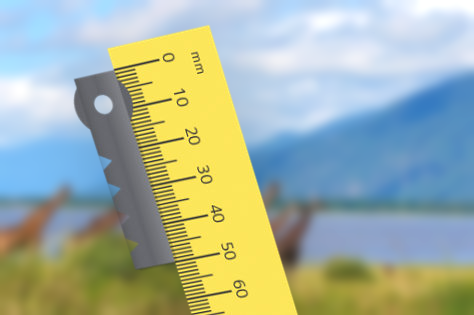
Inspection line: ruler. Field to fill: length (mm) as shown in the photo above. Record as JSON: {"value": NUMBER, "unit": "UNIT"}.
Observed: {"value": 50, "unit": "mm"}
